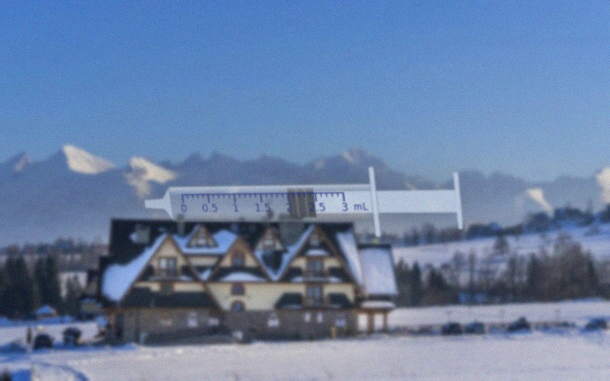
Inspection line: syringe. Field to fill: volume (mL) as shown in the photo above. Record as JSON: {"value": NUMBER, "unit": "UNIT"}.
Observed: {"value": 2, "unit": "mL"}
